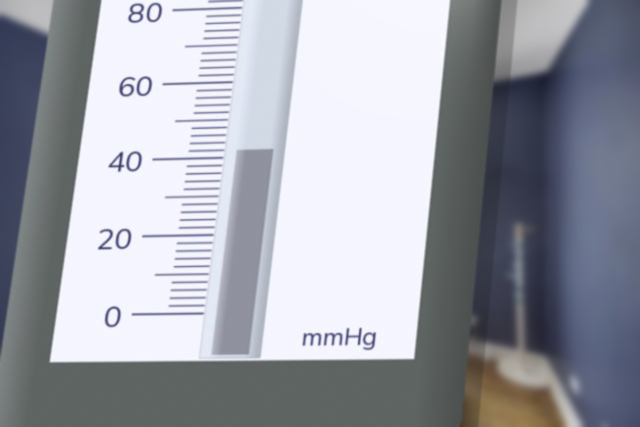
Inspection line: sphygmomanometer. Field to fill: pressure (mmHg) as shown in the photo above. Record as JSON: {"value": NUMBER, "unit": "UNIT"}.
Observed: {"value": 42, "unit": "mmHg"}
